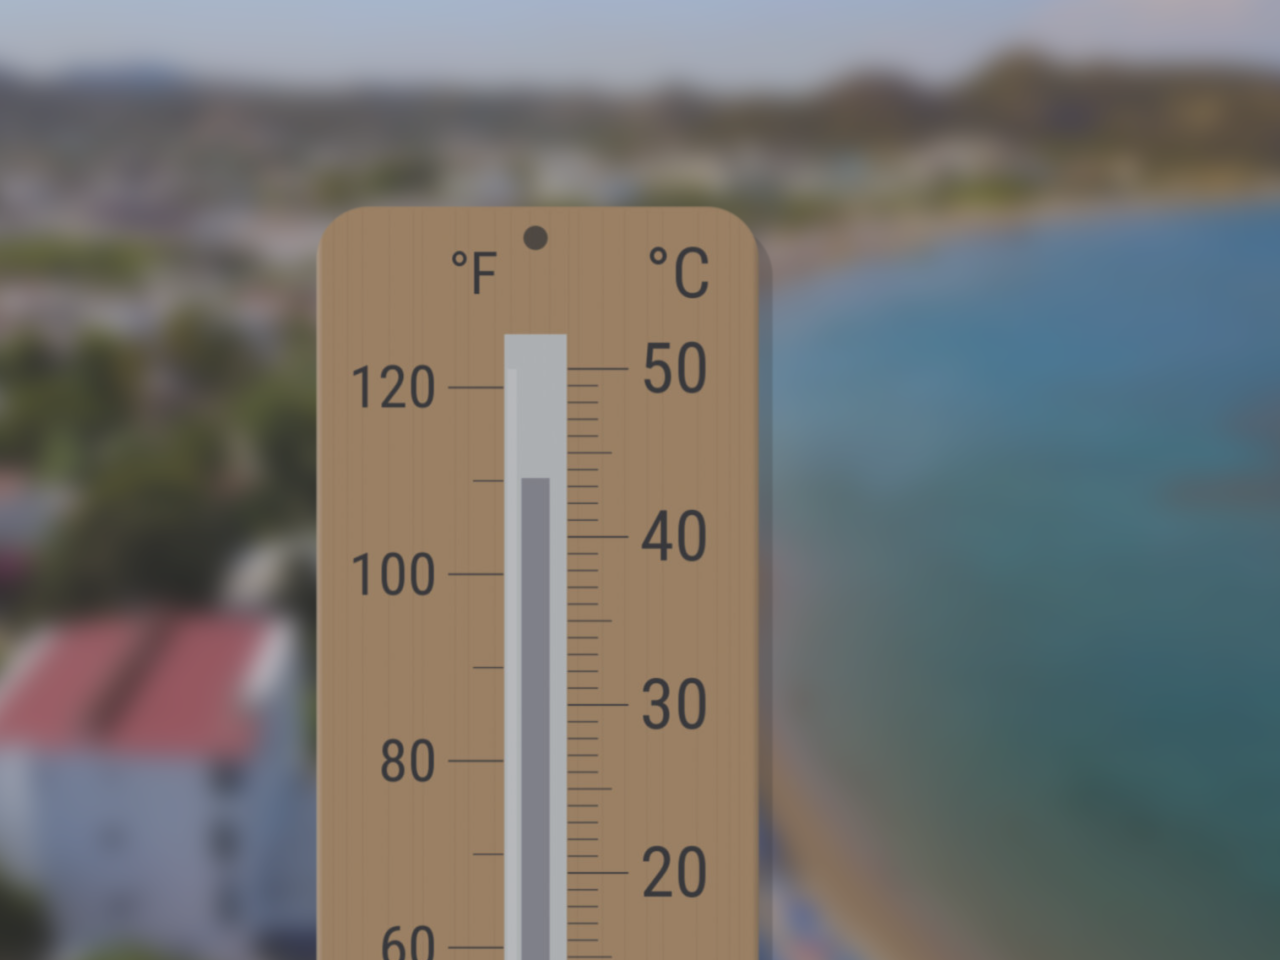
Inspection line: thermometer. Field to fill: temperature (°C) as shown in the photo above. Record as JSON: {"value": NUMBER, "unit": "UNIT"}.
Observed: {"value": 43.5, "unit": "°C"}
